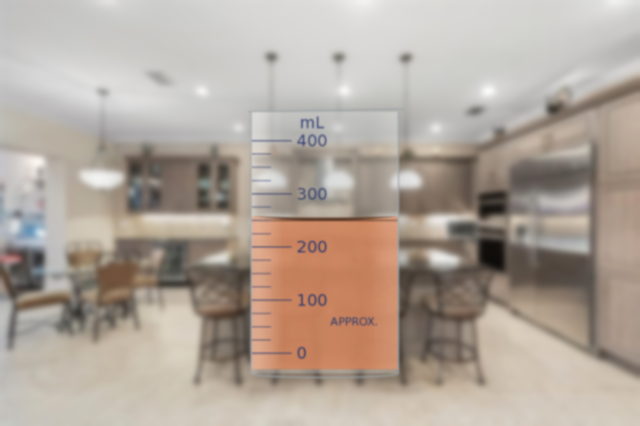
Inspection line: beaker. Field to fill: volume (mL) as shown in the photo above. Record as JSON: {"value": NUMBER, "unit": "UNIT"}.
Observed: {"value": 250, "unit": "mL"}
